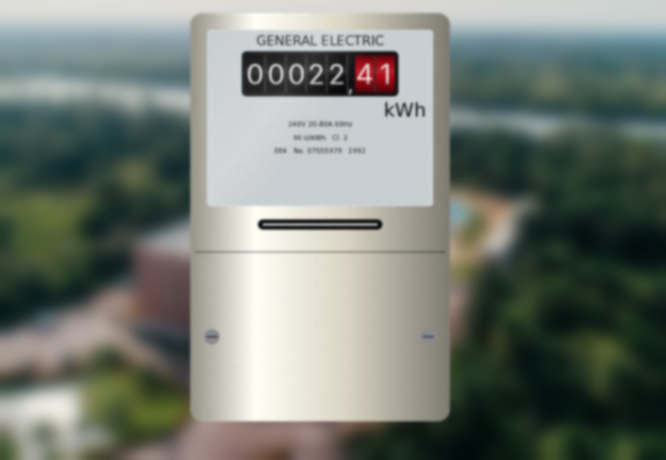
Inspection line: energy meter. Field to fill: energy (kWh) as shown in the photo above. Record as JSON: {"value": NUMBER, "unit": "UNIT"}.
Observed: {"value": 22.41, "unit": "kWh"}
